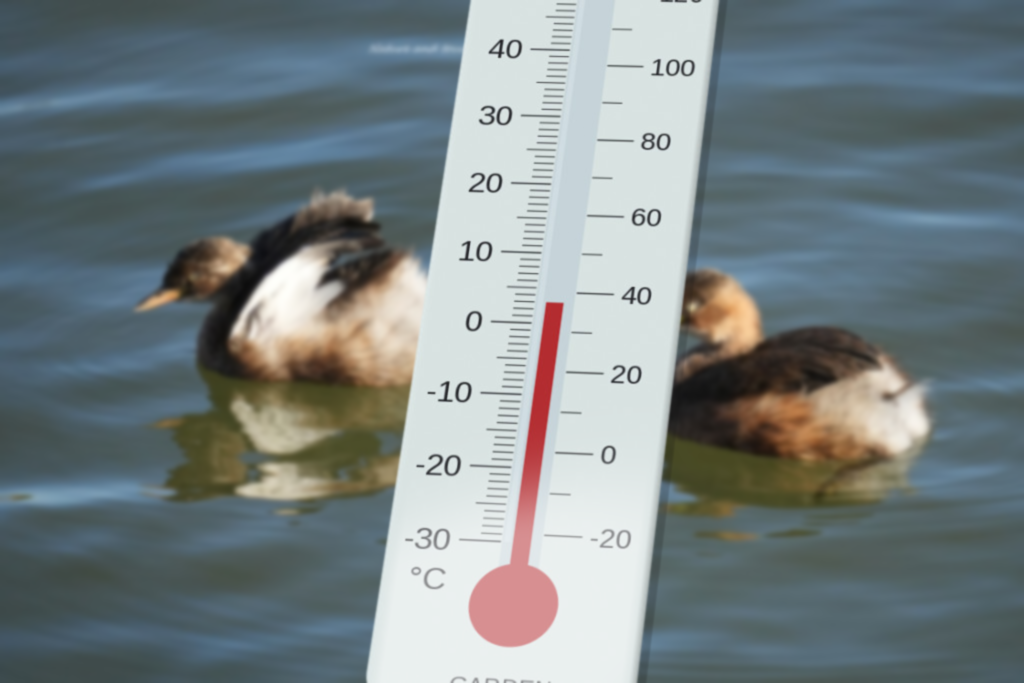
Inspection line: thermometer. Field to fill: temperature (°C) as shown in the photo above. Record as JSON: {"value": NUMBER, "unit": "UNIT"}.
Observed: {"value": 3, "unit": "°C"}
